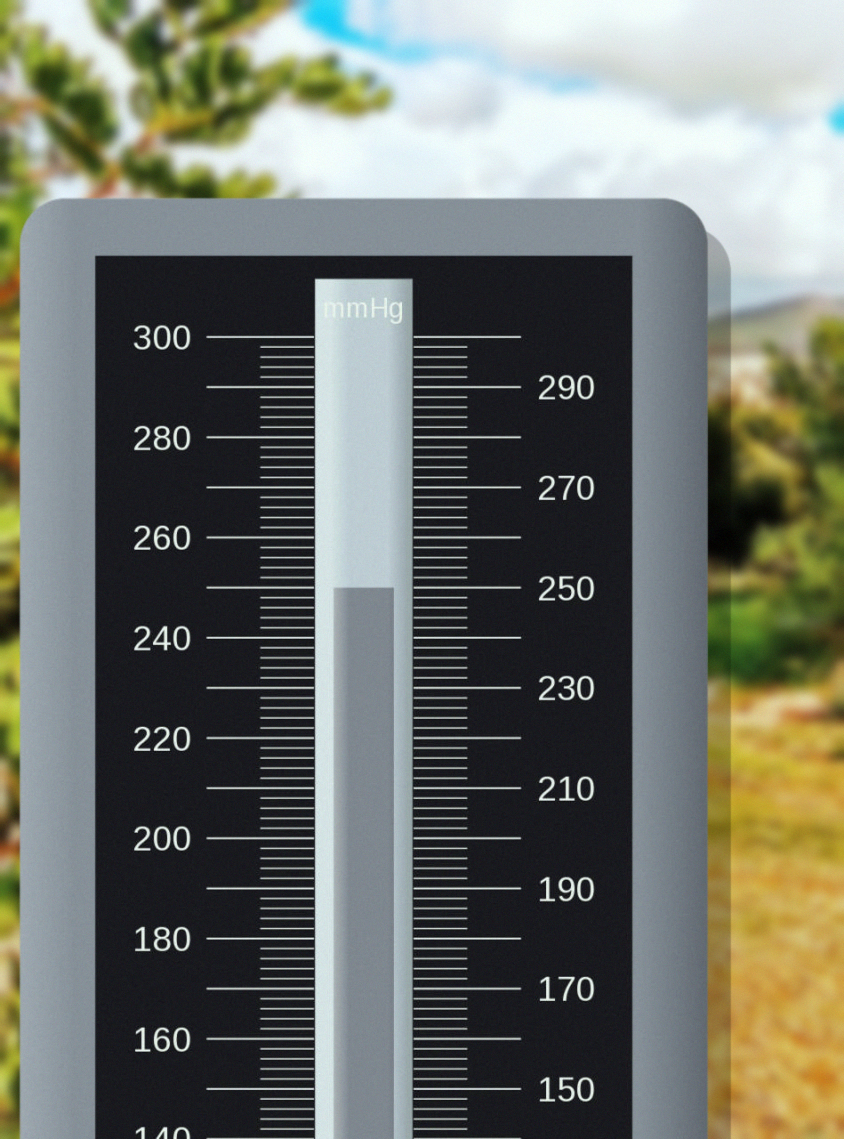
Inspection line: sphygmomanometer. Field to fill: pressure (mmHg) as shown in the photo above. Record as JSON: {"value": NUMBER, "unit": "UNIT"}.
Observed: {"value": 250, "unit": "mmHg"}
